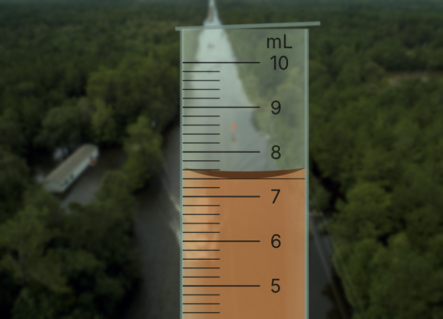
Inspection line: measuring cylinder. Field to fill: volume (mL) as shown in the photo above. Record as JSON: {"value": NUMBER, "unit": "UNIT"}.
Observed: {"value": 7.4, "unit": "mL"}
